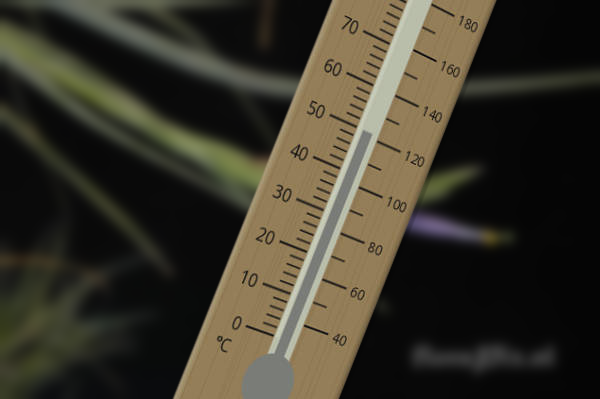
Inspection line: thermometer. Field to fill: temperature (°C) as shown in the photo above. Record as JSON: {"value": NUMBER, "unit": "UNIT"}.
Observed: {"value": 50, "unit": "°C"}
